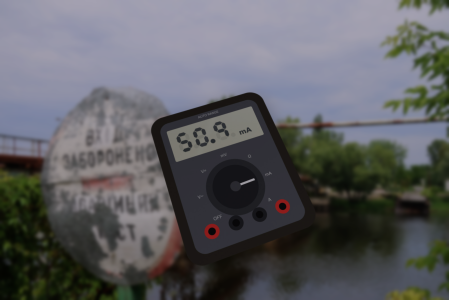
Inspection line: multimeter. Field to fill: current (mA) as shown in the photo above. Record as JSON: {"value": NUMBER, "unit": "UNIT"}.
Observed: {"value": 50.9, "unit": "mA"}
